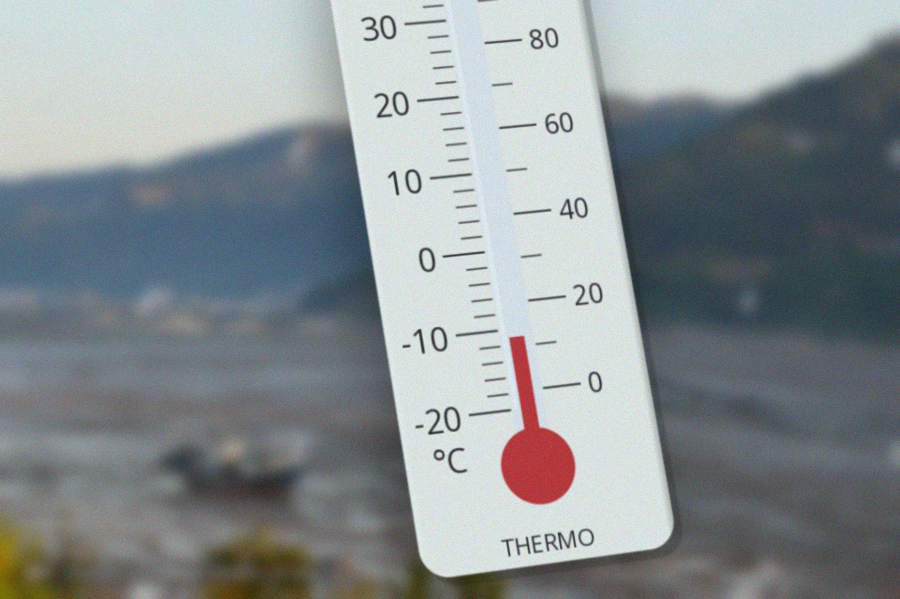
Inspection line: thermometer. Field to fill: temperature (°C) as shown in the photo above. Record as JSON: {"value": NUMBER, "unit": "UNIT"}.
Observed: {"value": -11, "unit": "°C"}
